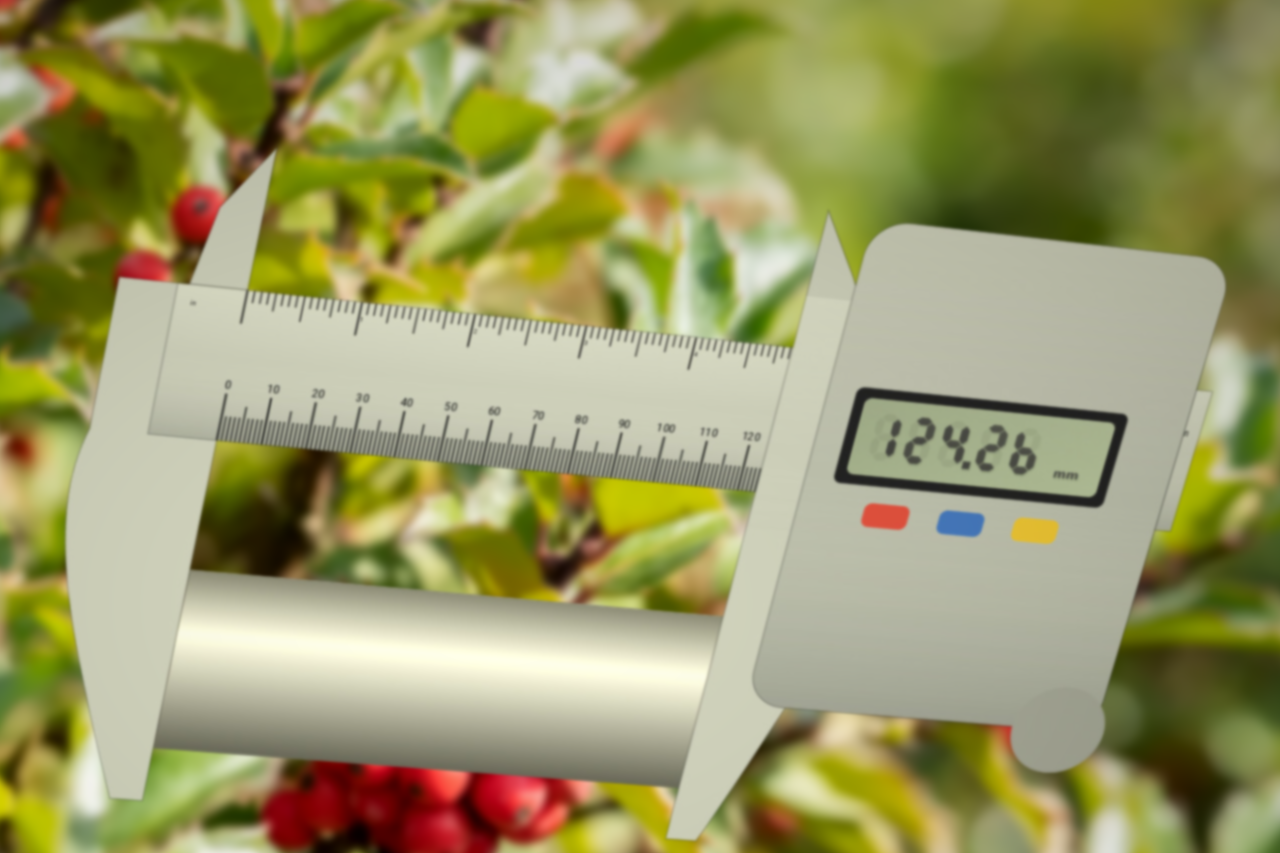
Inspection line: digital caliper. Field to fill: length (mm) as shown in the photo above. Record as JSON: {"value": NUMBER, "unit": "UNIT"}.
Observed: {"value": 124.26, "unit": "mm"}
